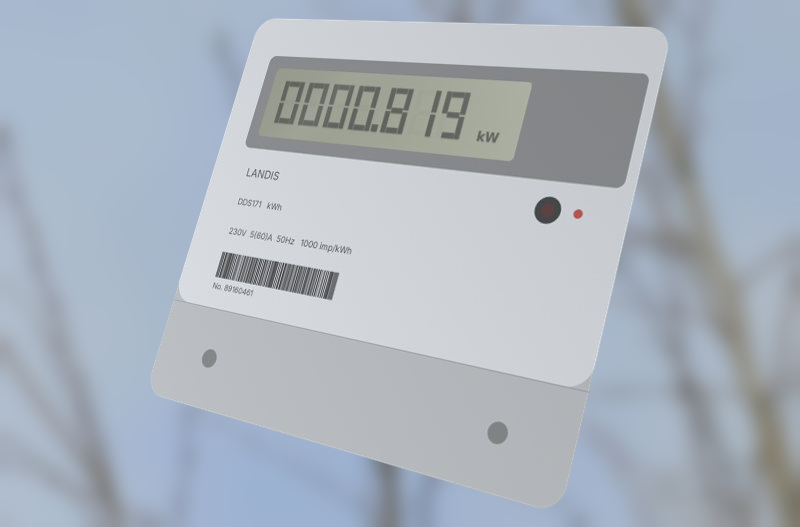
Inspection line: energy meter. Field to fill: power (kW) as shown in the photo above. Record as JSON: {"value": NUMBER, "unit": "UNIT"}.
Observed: {"value": 0.819, "unit": "kW"}
